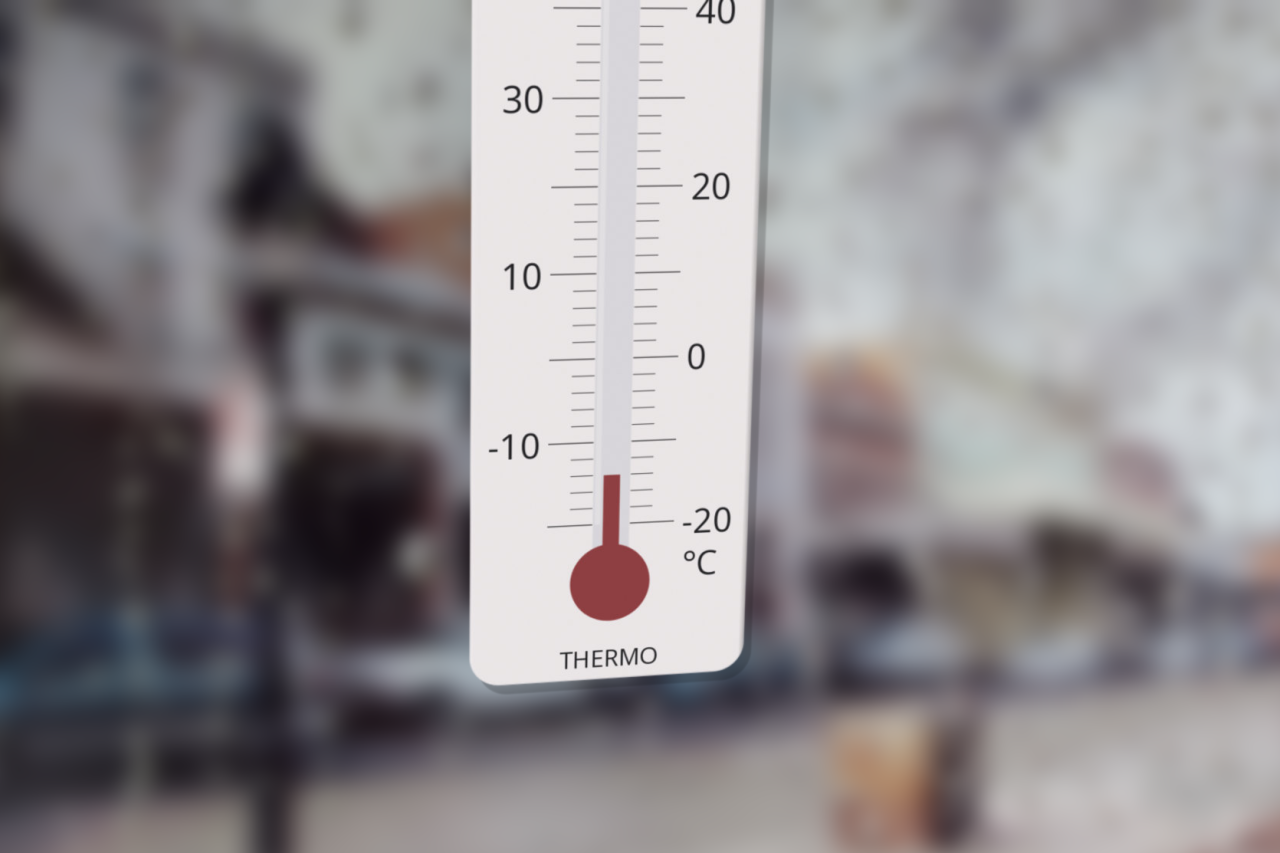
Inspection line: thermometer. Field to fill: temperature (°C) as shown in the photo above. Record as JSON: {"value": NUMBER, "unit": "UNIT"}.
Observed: {"value": -14, "unit": "°C"}
